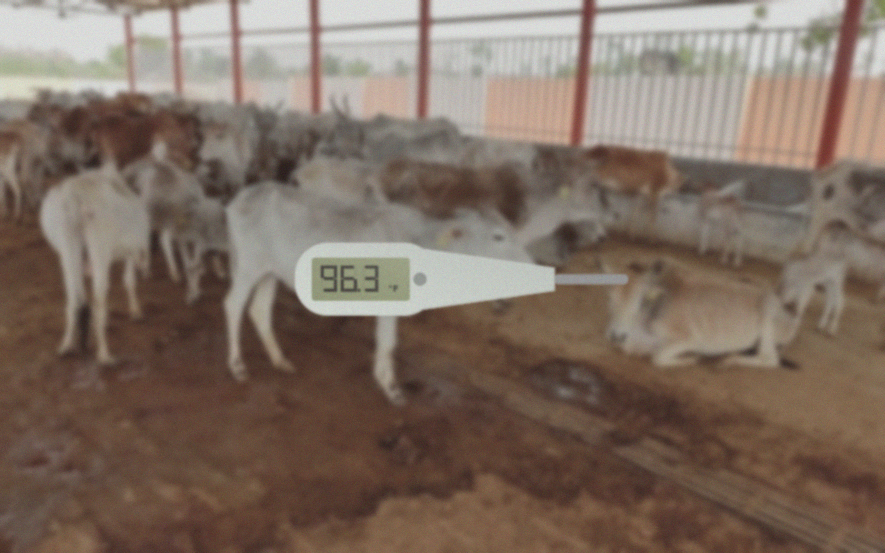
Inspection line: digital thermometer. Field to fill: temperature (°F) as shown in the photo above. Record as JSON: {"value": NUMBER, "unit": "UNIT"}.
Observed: {"value": 96.3, "unit": "°F"}
